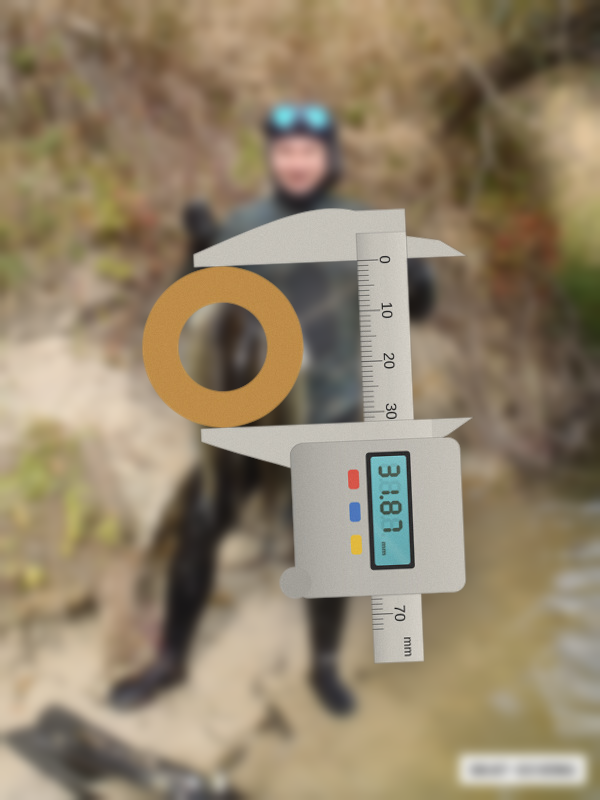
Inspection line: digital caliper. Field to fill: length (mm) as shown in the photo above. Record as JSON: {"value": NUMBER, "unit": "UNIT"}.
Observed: {"value": 31.87, "unit": "mm"}
